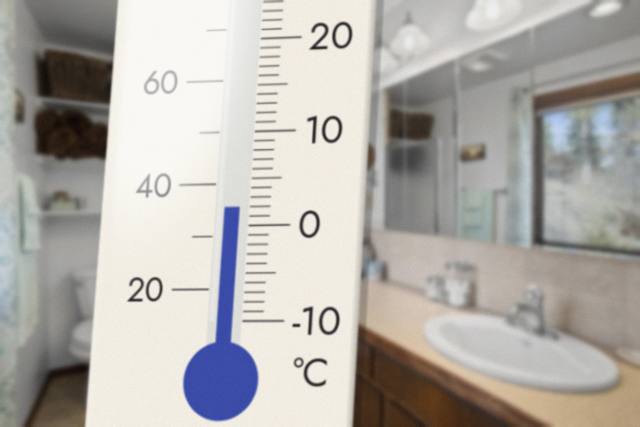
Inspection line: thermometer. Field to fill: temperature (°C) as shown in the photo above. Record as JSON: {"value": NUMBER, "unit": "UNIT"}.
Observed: {"value": 2, "unit": "°C"}
